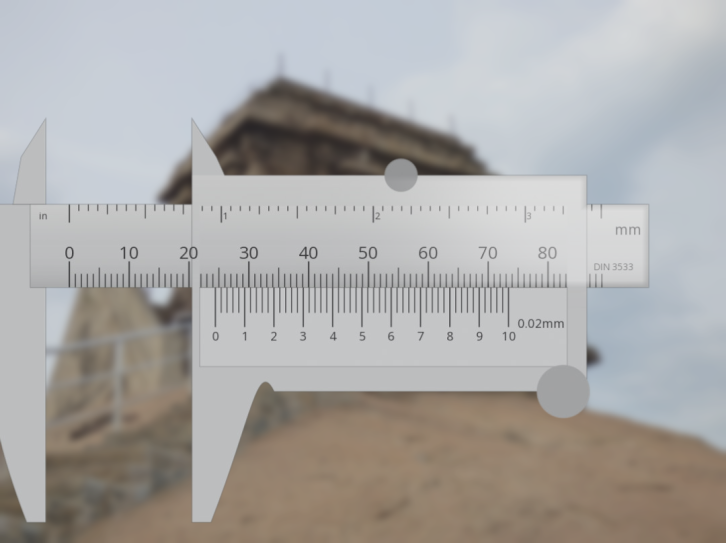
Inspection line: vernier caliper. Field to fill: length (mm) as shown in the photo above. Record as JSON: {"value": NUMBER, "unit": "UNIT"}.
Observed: {"value": 24.4, "unit": "mm"}
